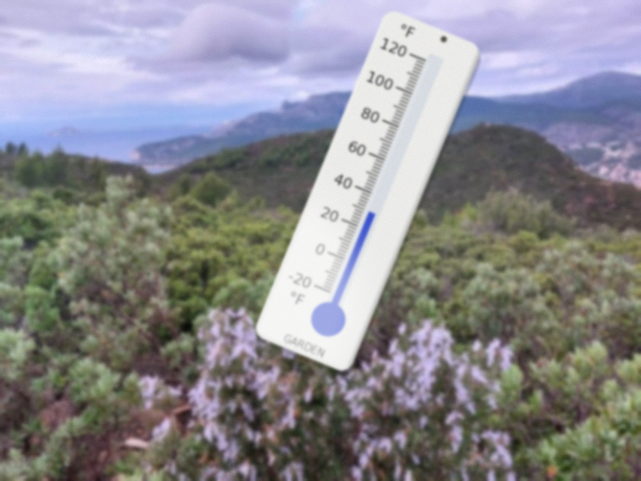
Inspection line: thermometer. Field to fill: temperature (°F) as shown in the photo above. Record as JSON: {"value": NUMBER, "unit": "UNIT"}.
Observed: {"value": 30, "unit": "°F"}
